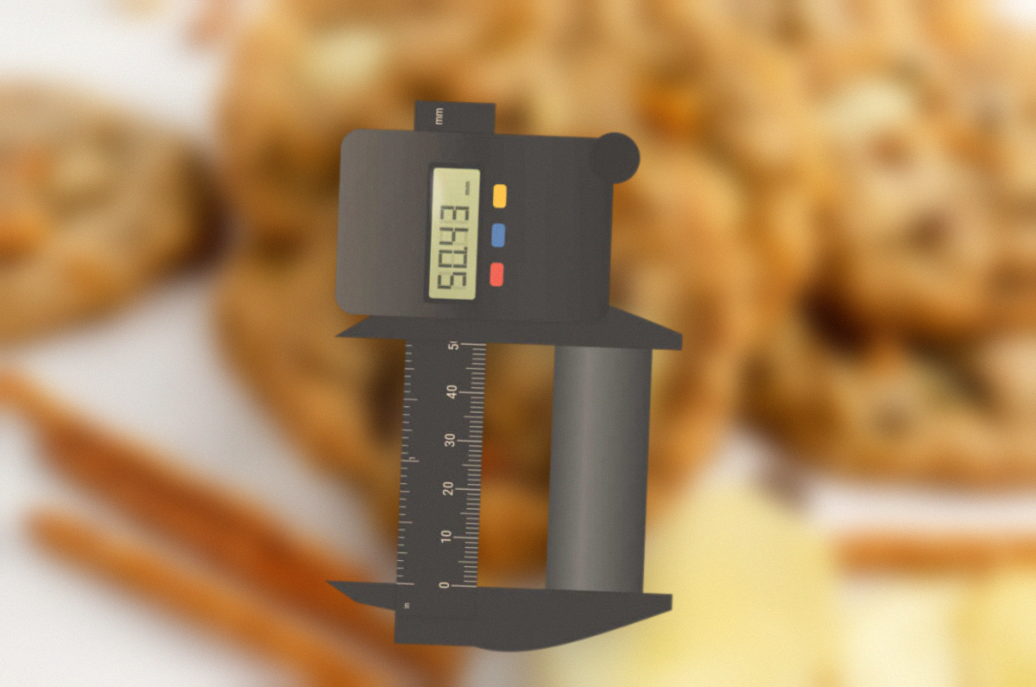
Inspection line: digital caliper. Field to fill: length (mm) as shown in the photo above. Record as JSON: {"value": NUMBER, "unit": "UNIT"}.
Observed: {"value": 50.43, "unit": "mm"}
